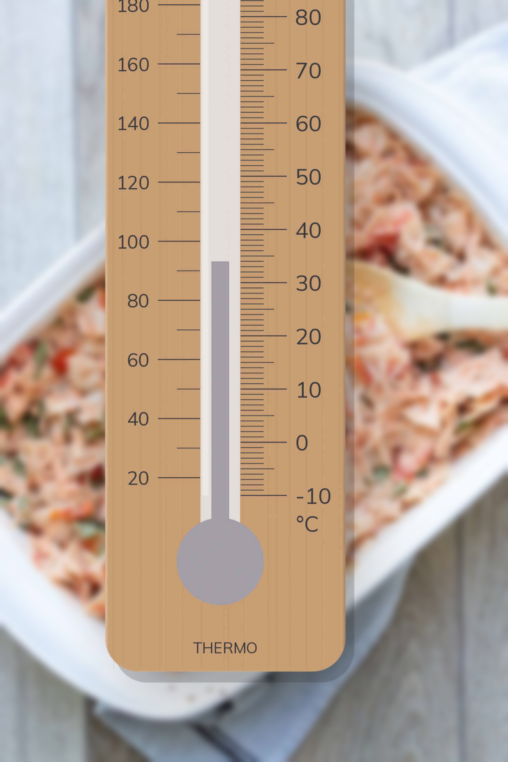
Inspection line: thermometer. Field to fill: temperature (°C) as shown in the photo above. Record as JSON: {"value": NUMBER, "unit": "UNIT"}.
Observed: {"value": 34, "unit": "°C"}
